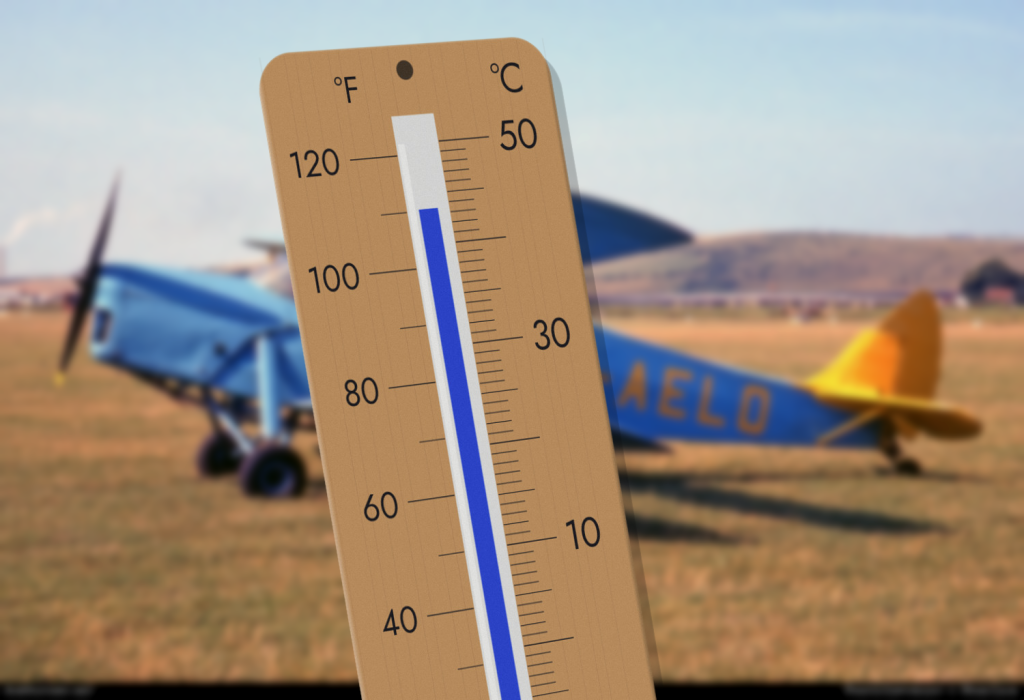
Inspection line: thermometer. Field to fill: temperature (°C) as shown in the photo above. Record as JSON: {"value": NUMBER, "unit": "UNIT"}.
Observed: {"value": 43.5, "unit": "°C"}
